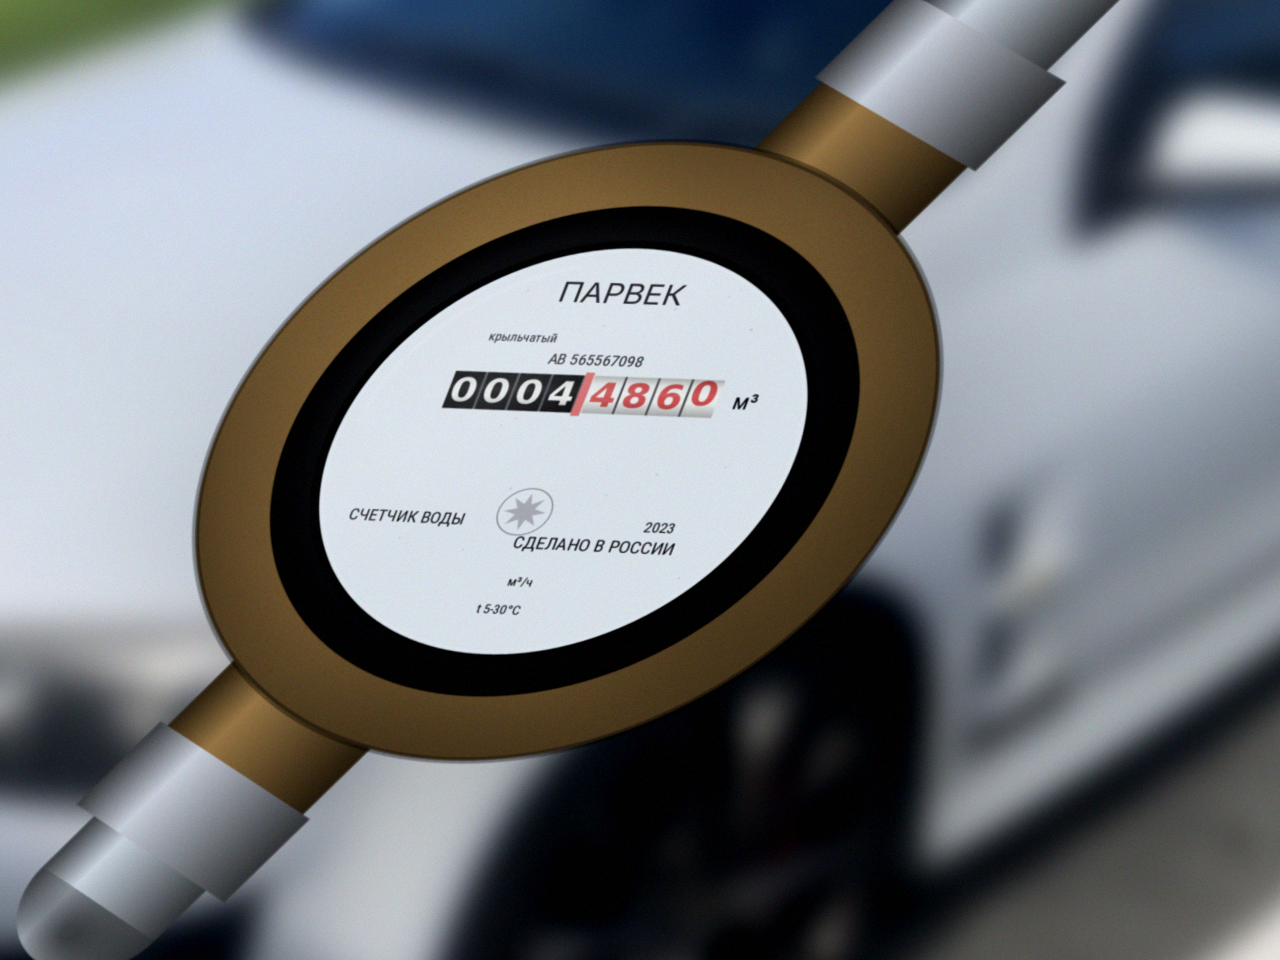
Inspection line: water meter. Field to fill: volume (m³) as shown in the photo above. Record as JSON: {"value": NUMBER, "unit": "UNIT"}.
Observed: {"value": 4.4860, "unit": "m³"}
